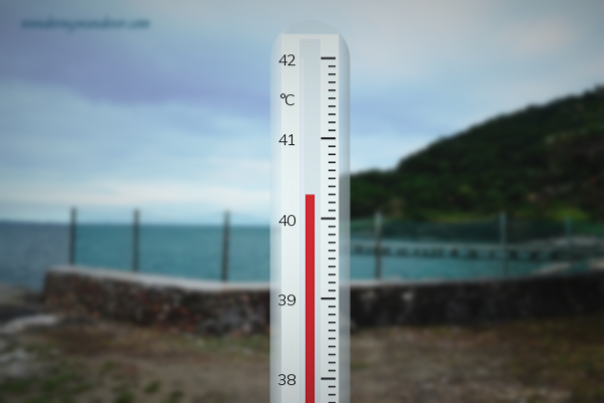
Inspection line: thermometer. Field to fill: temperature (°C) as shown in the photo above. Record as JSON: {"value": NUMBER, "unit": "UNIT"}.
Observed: {"value": 40.3, "unit": "°C"}
